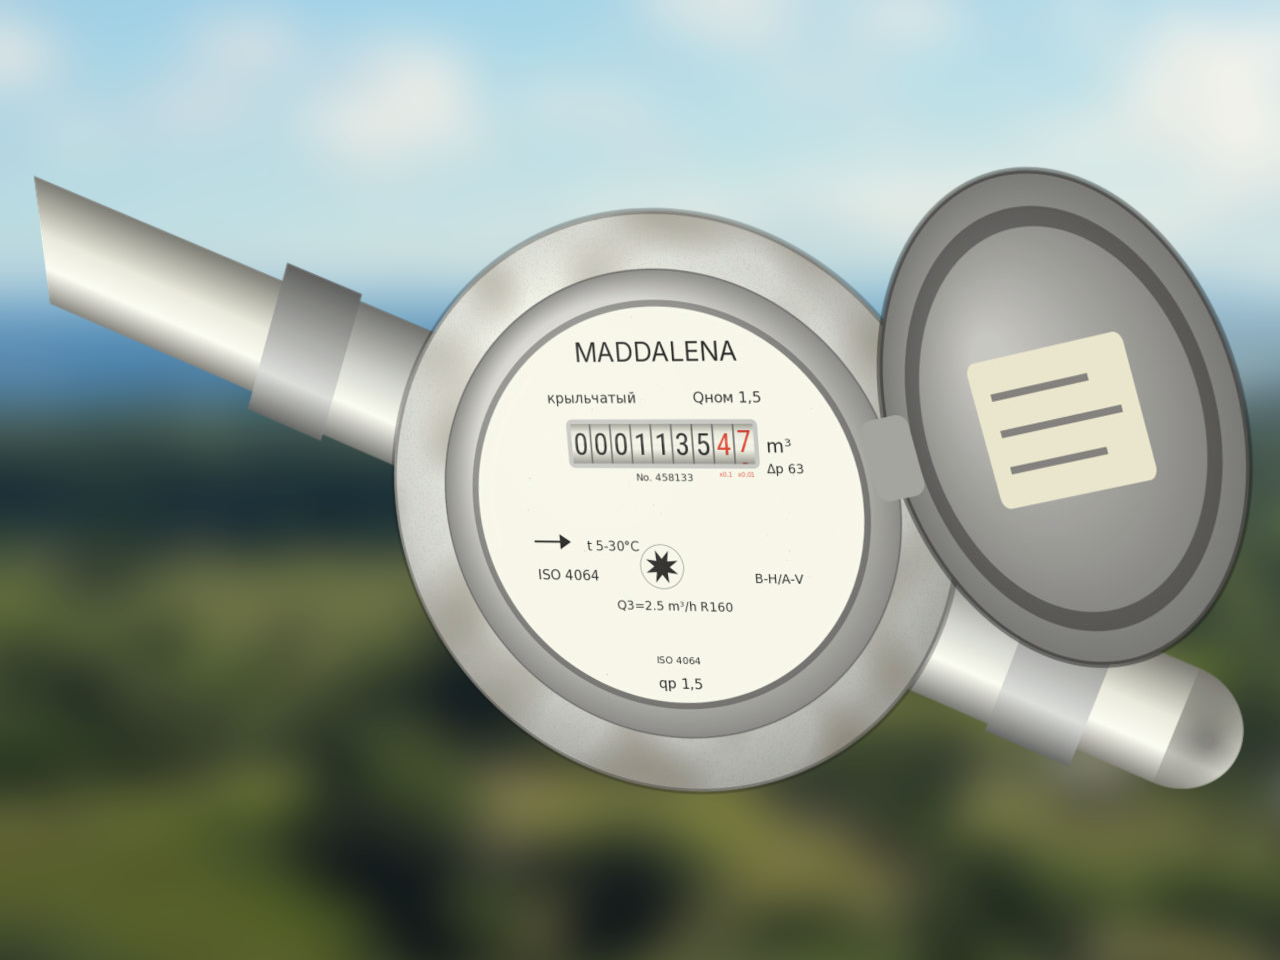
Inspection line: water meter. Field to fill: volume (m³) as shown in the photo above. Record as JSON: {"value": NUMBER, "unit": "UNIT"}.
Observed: {"value": 1135.47, "unit": "m³"}
